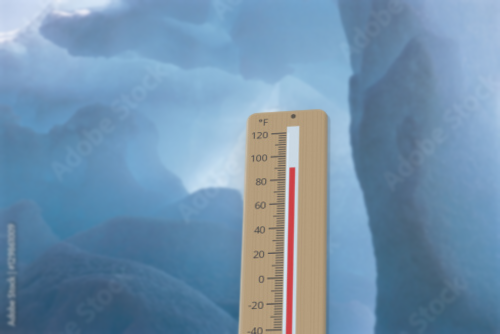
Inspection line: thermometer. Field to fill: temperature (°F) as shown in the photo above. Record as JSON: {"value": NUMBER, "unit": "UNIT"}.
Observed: {"value": 90, "unit": "°F"}
